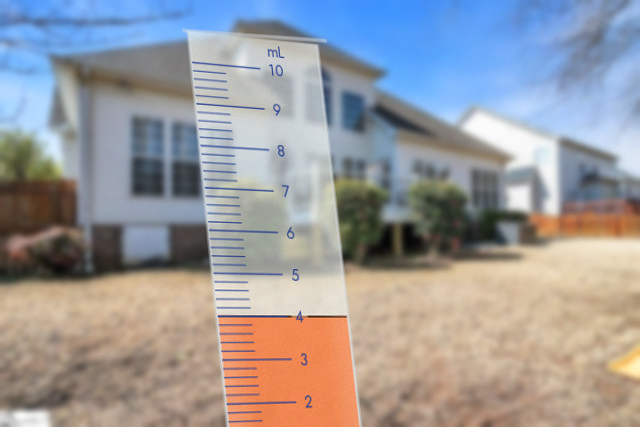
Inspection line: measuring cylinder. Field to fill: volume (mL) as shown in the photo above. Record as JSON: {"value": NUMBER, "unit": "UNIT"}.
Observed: {"value": 4, "unit": "mL"}
